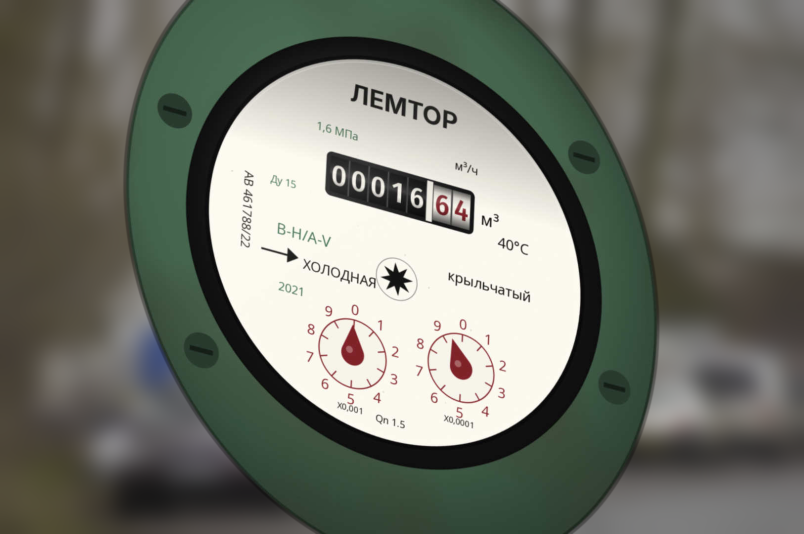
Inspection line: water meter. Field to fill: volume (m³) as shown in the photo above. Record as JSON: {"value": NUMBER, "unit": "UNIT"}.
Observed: {"value": 16.6399, "unit": "m³"}
